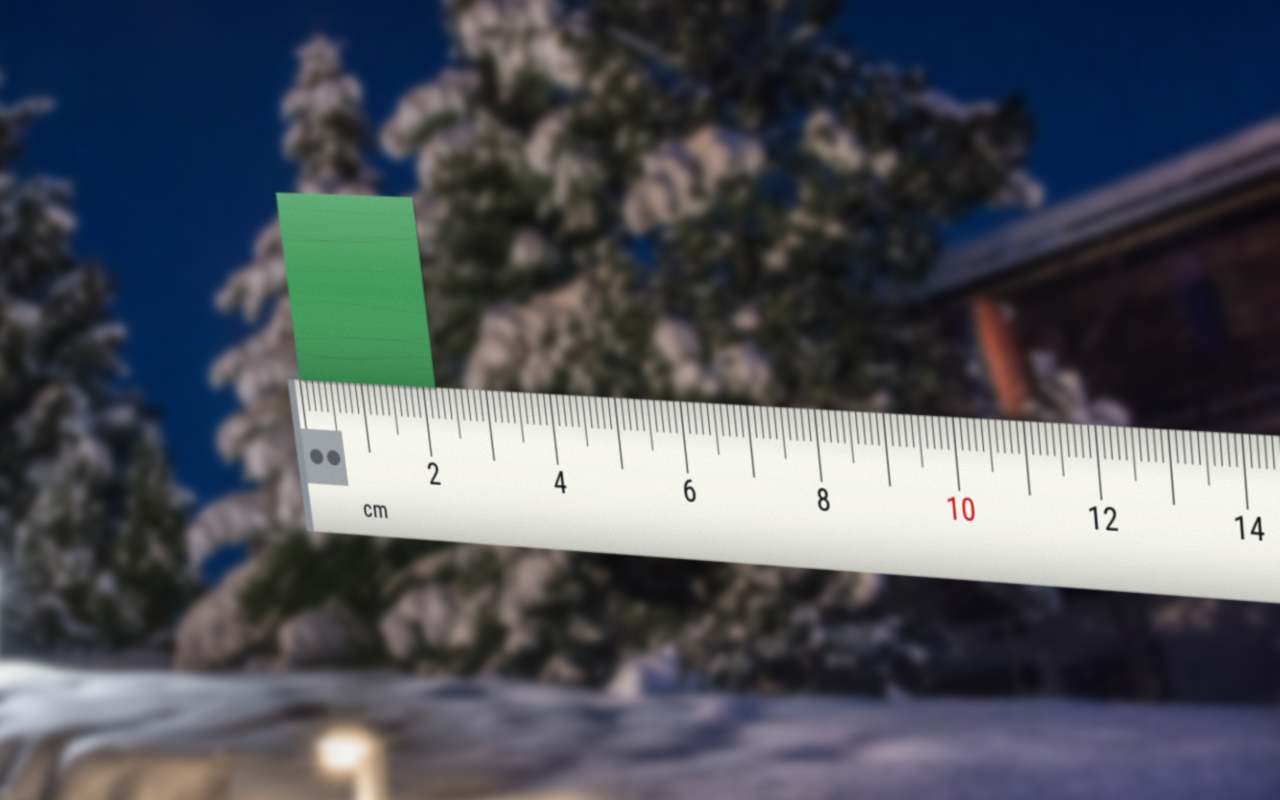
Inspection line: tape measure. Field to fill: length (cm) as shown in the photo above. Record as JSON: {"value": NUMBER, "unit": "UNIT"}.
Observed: {"value": 2.2, "unit": "cm"}
